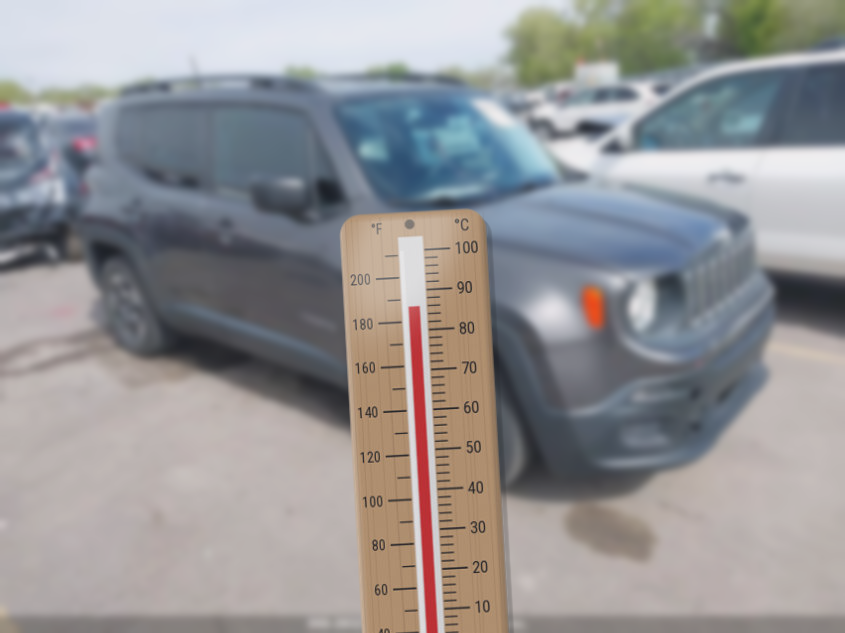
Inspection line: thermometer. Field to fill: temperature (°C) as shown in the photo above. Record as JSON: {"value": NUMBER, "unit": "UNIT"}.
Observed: {"value": 86, "unit": "°C"}
